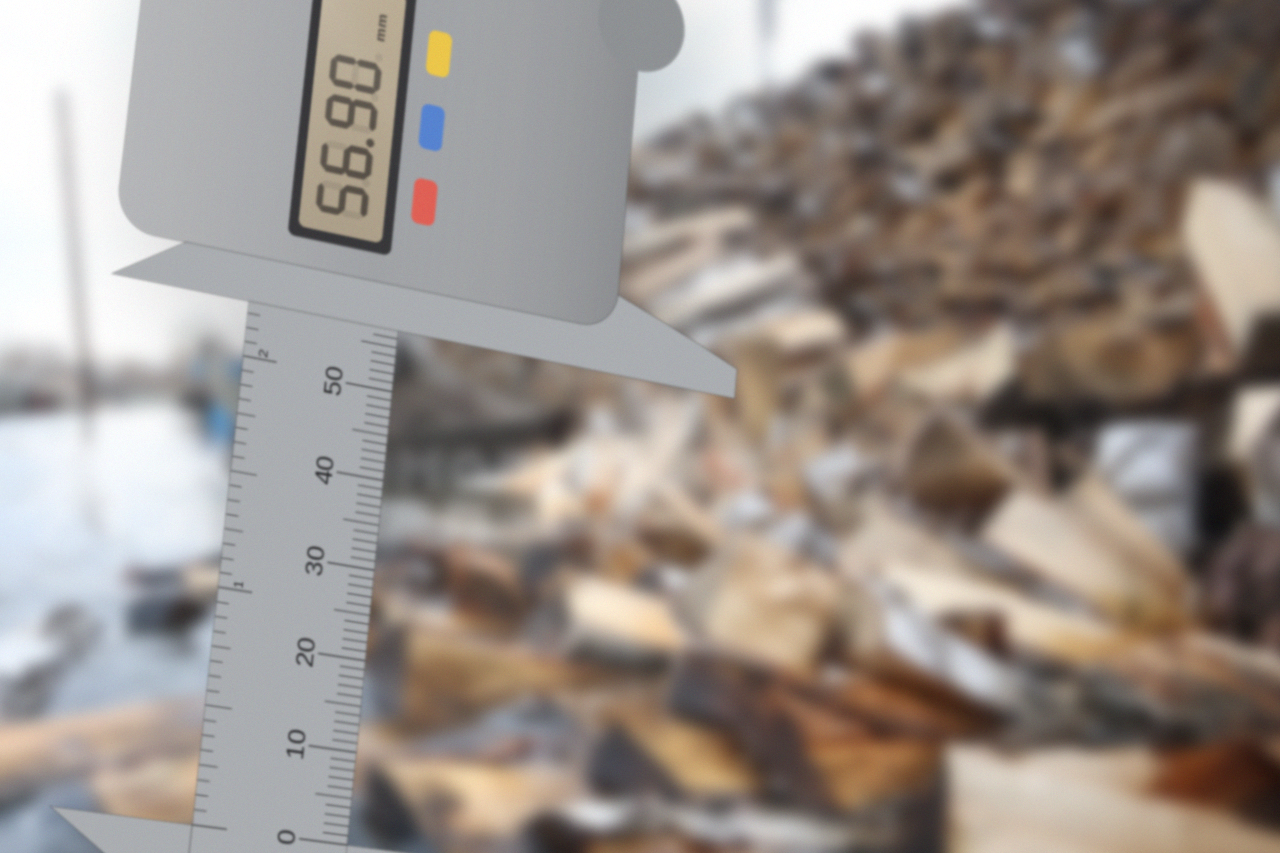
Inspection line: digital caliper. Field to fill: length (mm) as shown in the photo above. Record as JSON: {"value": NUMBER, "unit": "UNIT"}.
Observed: {"value": 56.90, "unit": "mm"}
